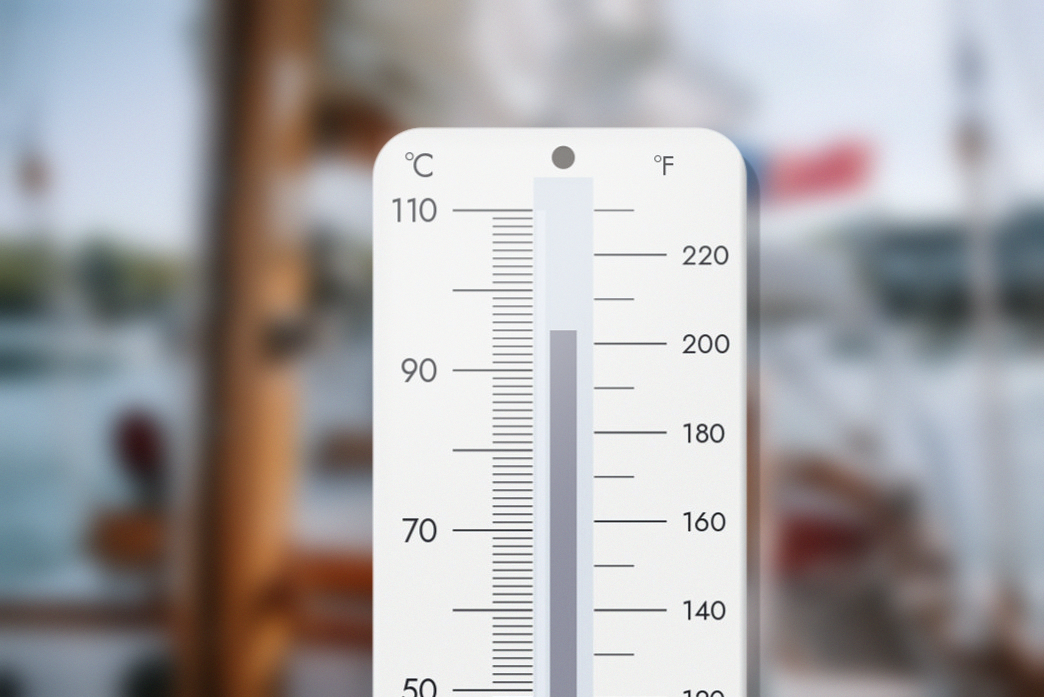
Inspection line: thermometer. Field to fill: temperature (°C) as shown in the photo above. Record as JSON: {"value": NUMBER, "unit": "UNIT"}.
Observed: {"value": 95, "unit": "°C"}
